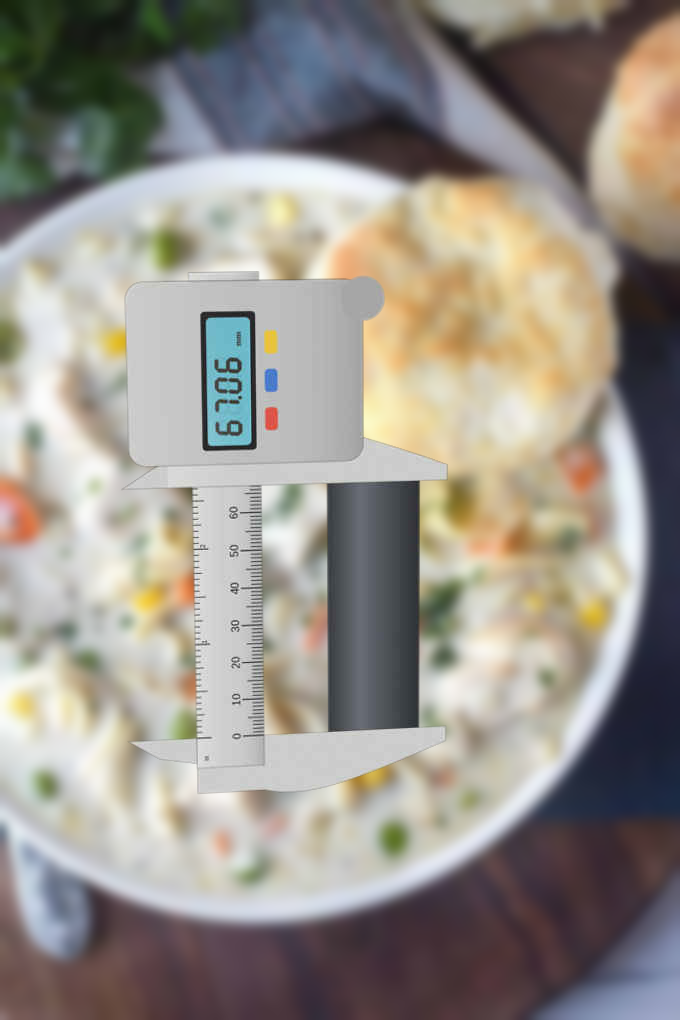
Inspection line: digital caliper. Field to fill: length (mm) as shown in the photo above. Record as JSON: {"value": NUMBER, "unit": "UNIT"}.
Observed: {"value": 67.06, "unit": "mm"}
